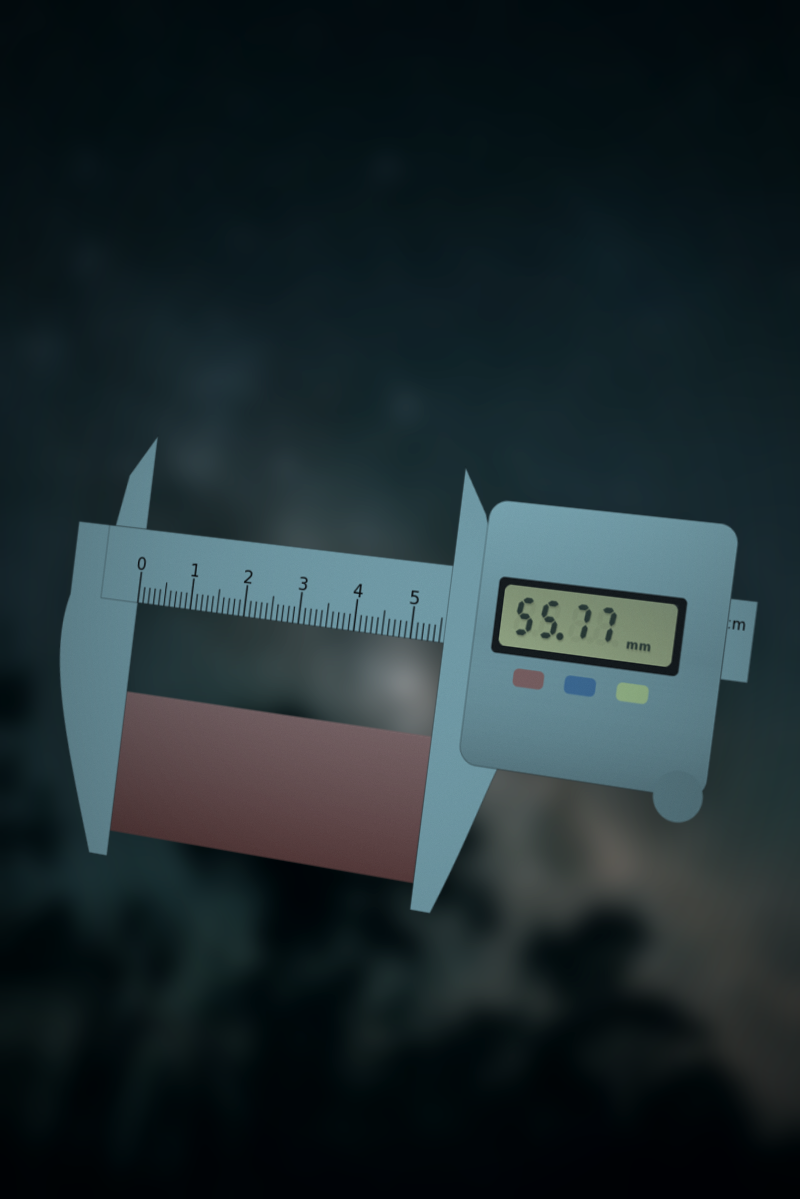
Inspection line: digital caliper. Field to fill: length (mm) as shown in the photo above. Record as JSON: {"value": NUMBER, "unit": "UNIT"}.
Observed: {"value": 55.77, "unit": "mm"}
